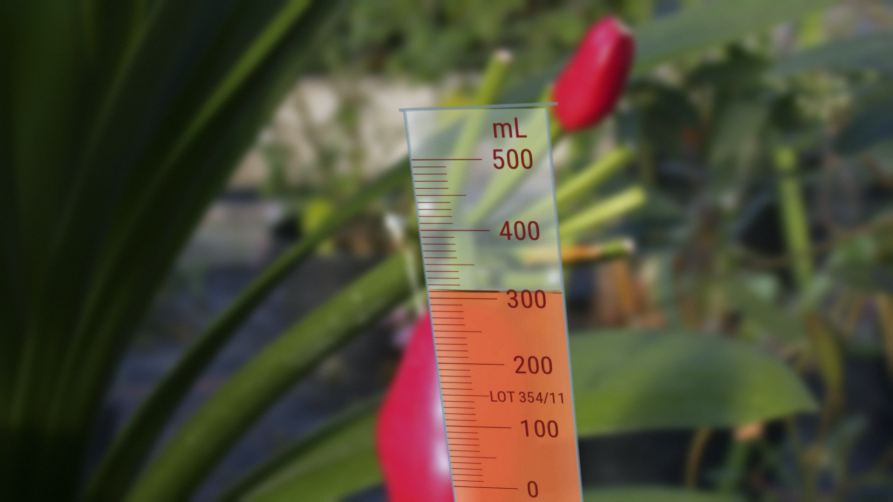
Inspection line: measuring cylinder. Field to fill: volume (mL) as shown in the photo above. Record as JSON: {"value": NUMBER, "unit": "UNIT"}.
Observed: {"value": 310, "unit": "mL"}
